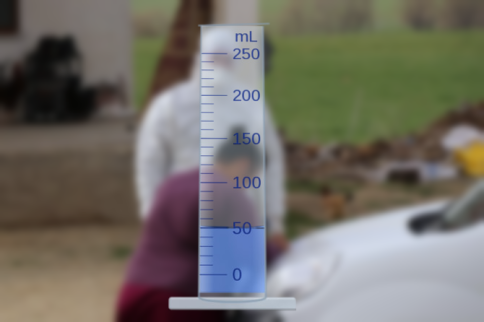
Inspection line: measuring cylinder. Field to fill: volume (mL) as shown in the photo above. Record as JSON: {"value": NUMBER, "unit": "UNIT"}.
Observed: {"value": 50, "unit": "mL"}
